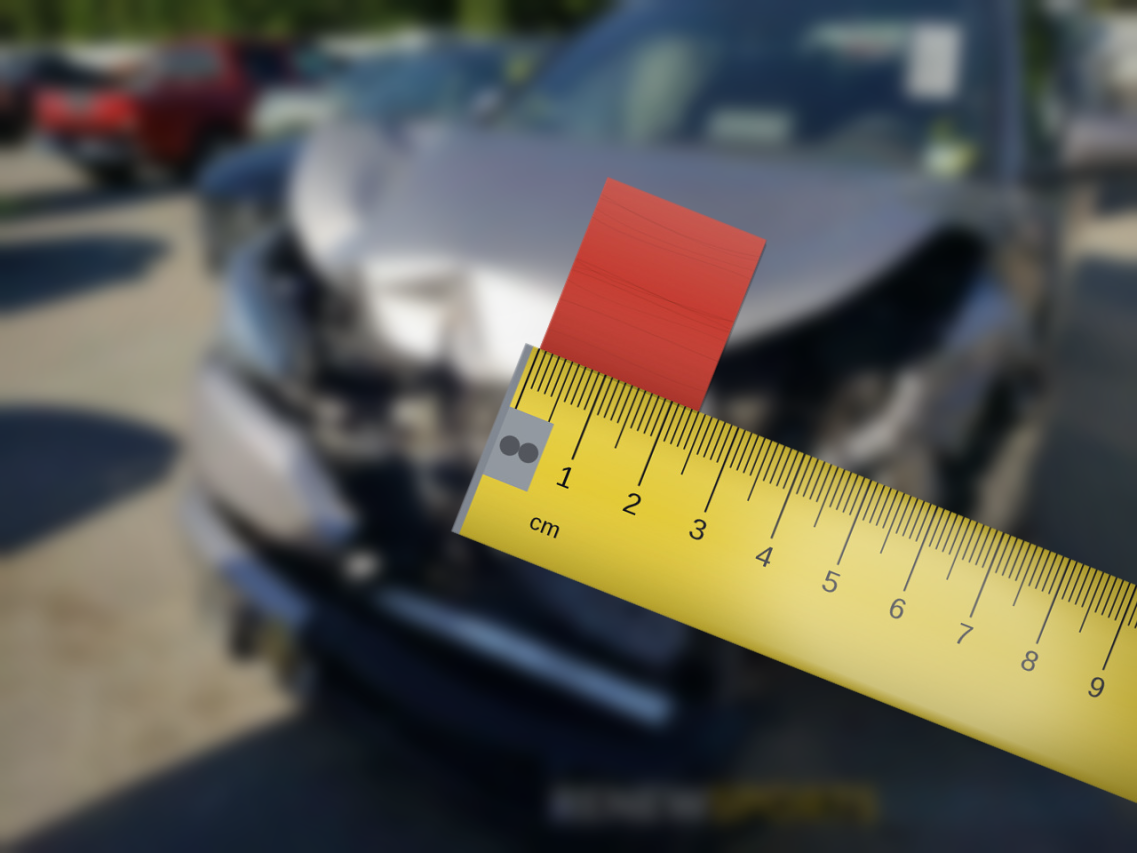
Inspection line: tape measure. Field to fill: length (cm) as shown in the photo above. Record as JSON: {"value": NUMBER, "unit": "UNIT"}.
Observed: {"value": 2.4, "unit": "cm"}
